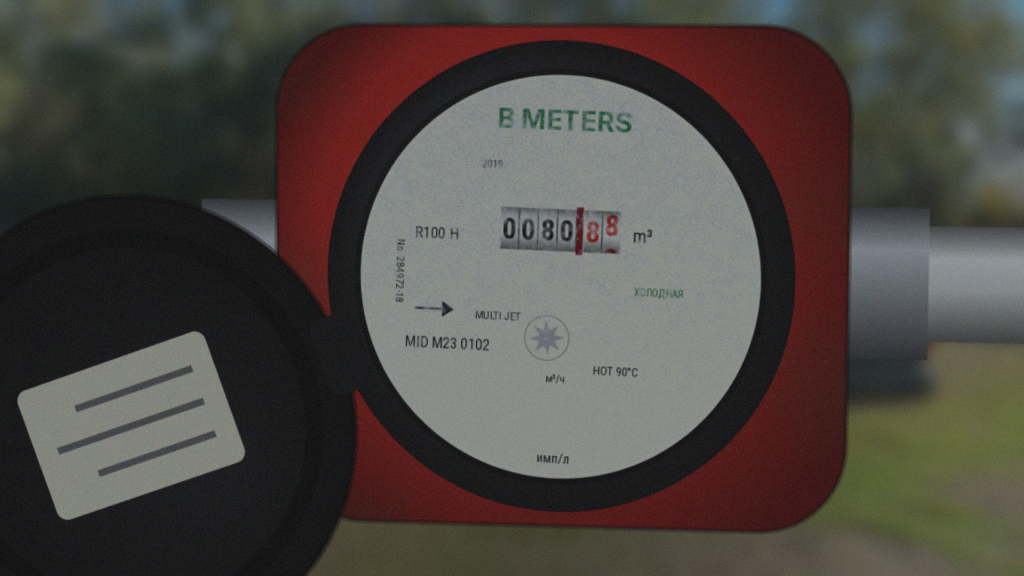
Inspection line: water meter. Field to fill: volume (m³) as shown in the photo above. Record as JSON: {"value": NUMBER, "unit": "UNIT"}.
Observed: {"value": 80.88, "unit": "m³"}
